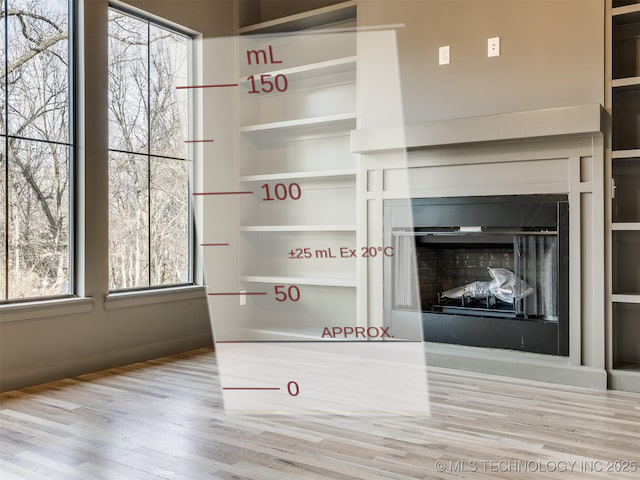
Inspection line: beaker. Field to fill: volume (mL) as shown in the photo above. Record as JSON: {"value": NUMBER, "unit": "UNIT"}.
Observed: {"value": 25, "unit": "mL"}
